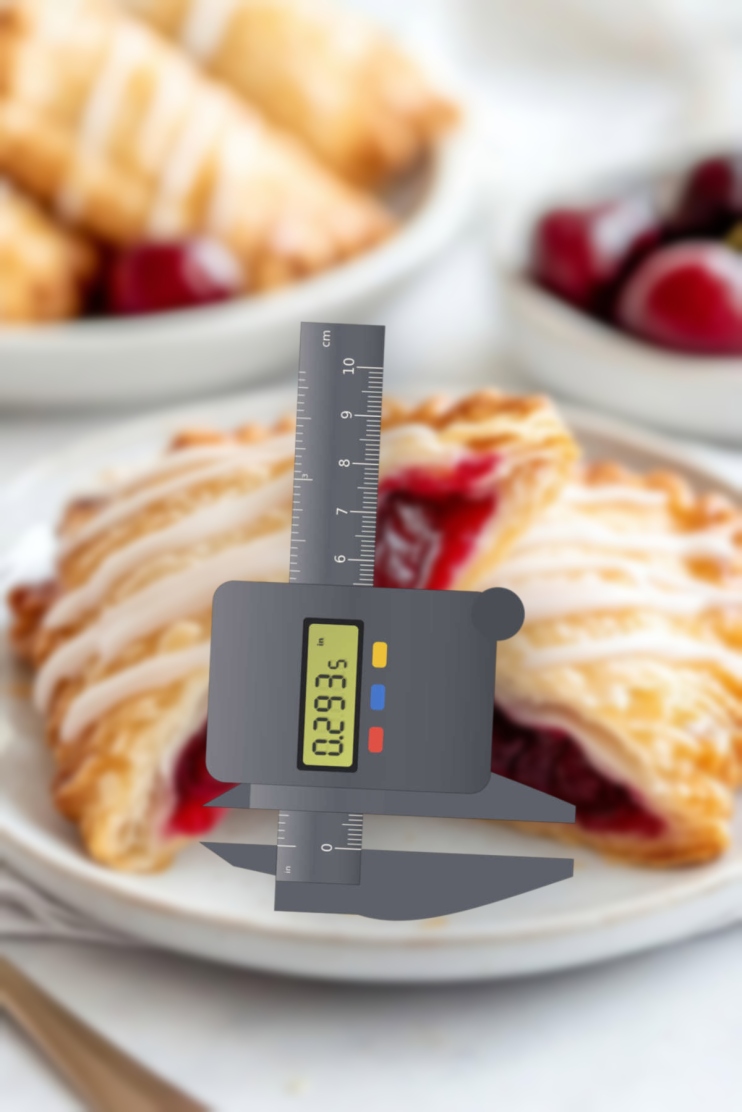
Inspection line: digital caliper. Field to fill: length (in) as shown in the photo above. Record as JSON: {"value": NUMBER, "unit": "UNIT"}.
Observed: {"value": 0.2935, "unit": "in"}
